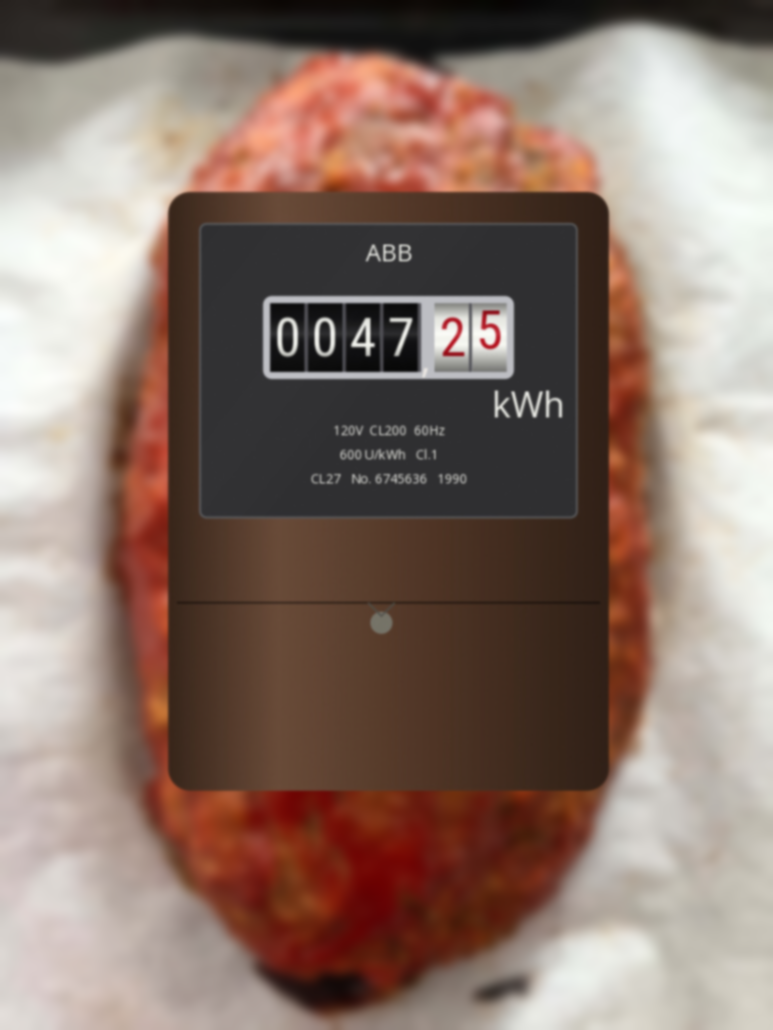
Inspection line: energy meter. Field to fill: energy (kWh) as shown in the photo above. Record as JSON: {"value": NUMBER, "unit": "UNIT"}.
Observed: {"value": 47.25, "unit": "kWh"}
